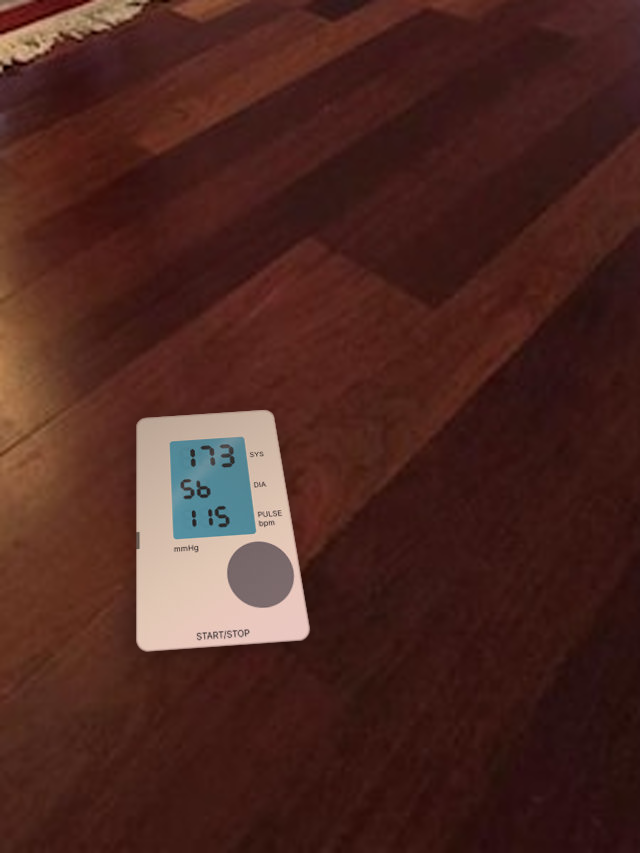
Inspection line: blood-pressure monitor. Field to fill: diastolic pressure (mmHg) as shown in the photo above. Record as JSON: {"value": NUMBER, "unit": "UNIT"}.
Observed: {"value": 56, "unit": "mmHg"}
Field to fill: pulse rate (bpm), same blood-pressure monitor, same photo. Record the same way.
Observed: {"value": 115, "unit": "bpm"}
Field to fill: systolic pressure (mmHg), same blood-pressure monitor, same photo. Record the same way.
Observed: {"value": 173, "unit": "mmHg"}
